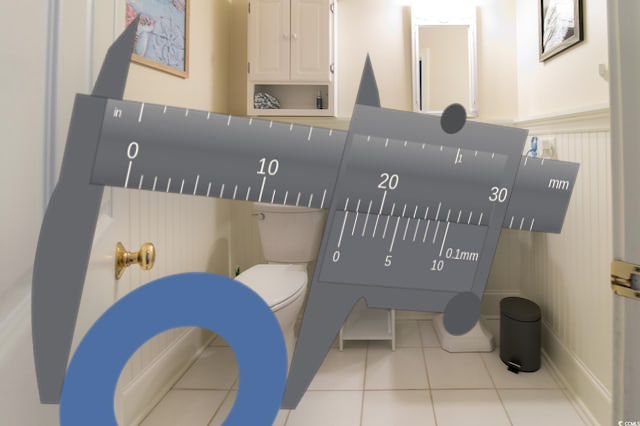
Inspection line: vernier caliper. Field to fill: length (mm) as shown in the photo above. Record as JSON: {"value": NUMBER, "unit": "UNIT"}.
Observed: {"value": 17.2, "unit": "mm"}
